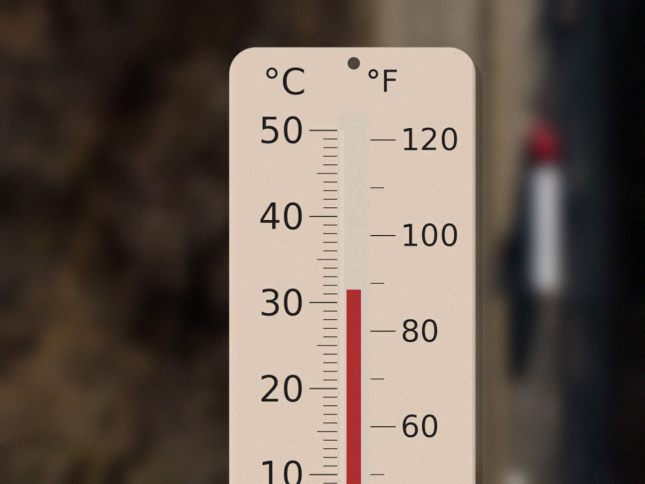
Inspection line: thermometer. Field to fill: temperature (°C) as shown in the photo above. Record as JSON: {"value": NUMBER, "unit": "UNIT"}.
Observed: {"value": 31.5, "unit": "°C"}
